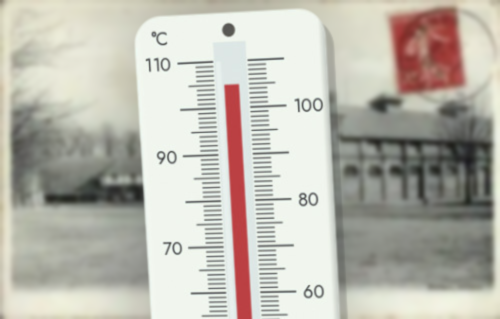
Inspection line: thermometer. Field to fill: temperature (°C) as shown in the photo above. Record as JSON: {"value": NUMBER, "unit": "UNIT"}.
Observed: {"value": 105, "unit": "°C"}
